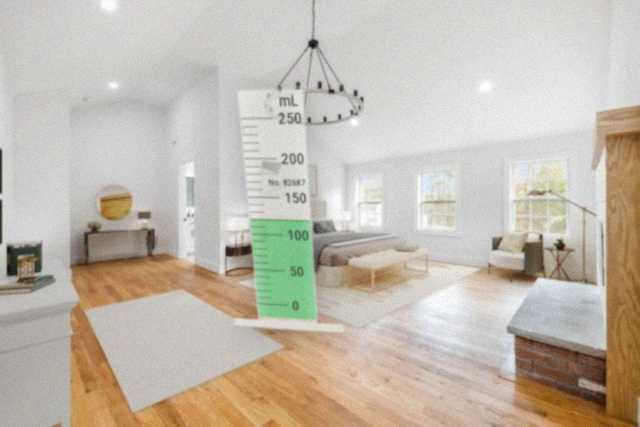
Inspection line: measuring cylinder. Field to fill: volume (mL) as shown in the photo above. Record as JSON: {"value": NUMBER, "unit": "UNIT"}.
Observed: {"value": 120, "unit": "mL"}
